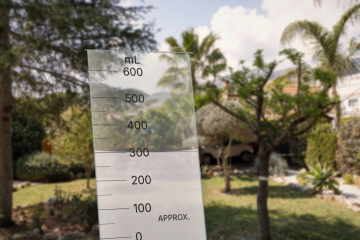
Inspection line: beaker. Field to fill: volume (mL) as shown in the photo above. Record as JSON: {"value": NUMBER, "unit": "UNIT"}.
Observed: {"value": 300, "unit": "mL"}
